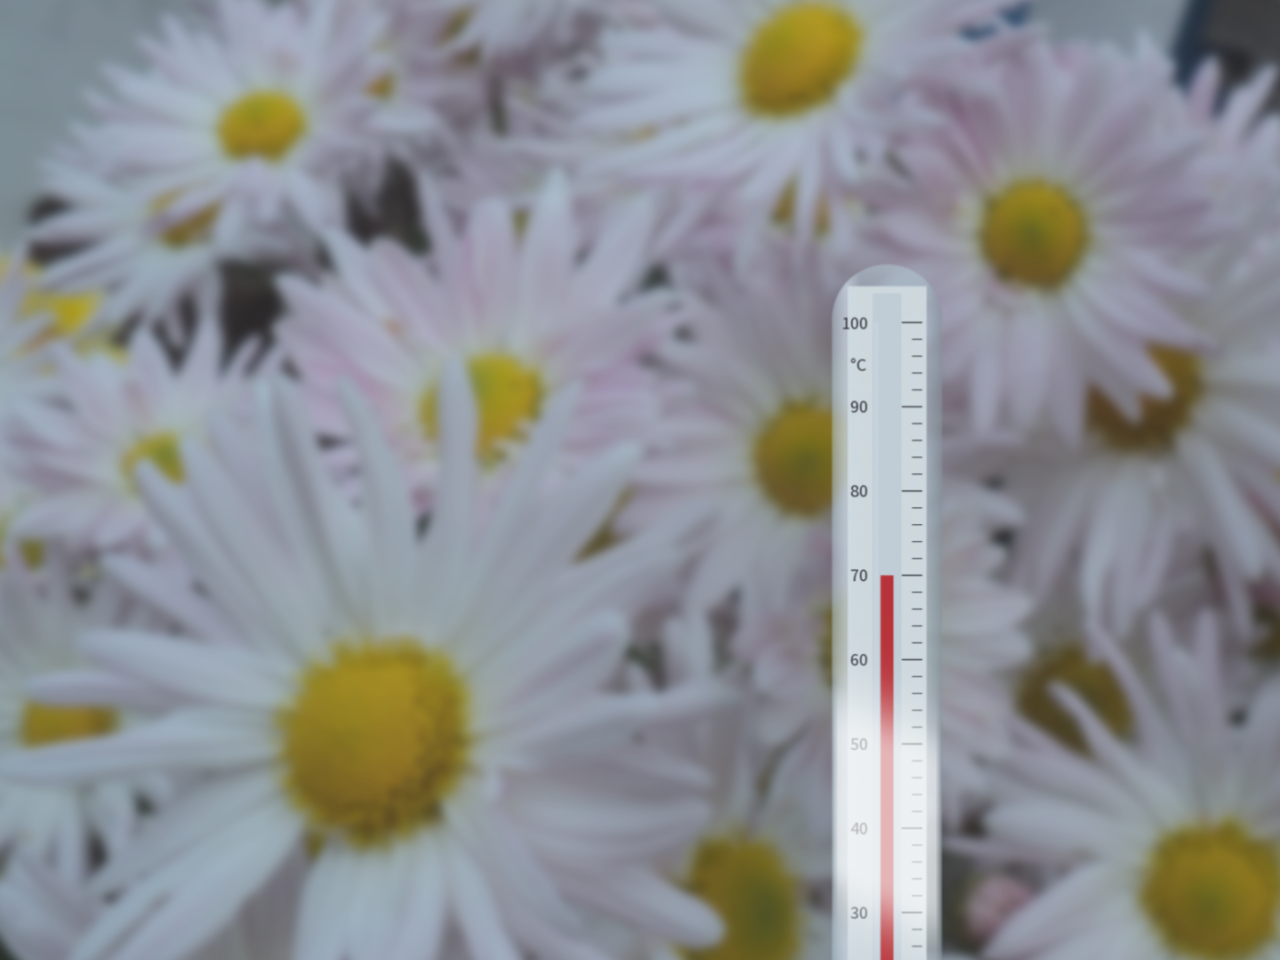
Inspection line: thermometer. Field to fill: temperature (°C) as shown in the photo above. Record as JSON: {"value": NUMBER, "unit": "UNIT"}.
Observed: {"value": 70, "unit": "°C"}
